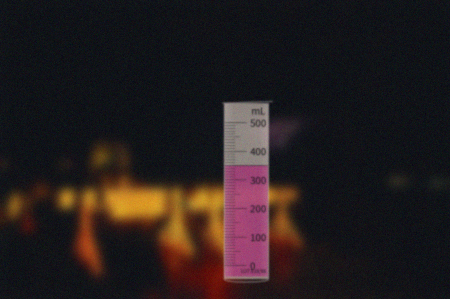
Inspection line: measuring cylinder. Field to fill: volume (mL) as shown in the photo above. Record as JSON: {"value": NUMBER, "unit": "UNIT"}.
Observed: {"value": 350, "unit": "mL"}
